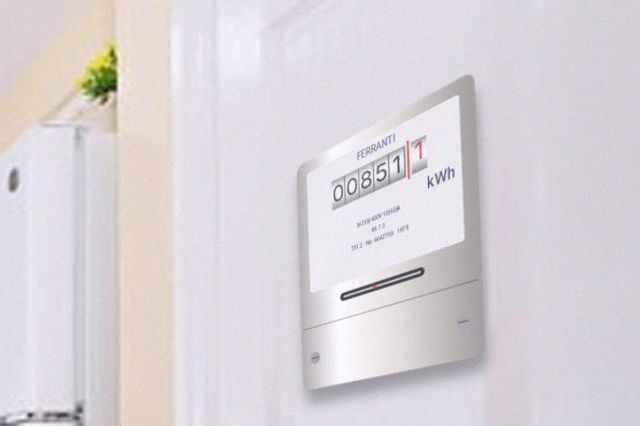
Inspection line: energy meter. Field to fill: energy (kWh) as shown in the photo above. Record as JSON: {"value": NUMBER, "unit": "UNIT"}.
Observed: {"value": 851.1, "unit": "kWh"}
